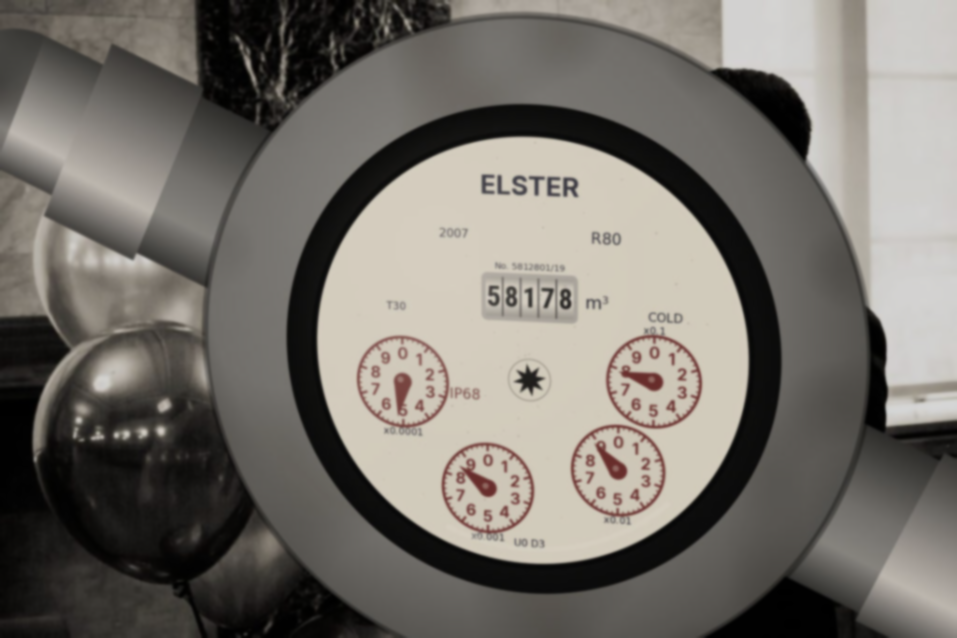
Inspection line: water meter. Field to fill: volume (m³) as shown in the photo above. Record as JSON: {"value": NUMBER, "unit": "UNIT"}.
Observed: {"value": 58178.7885, "unit": "m³"}
